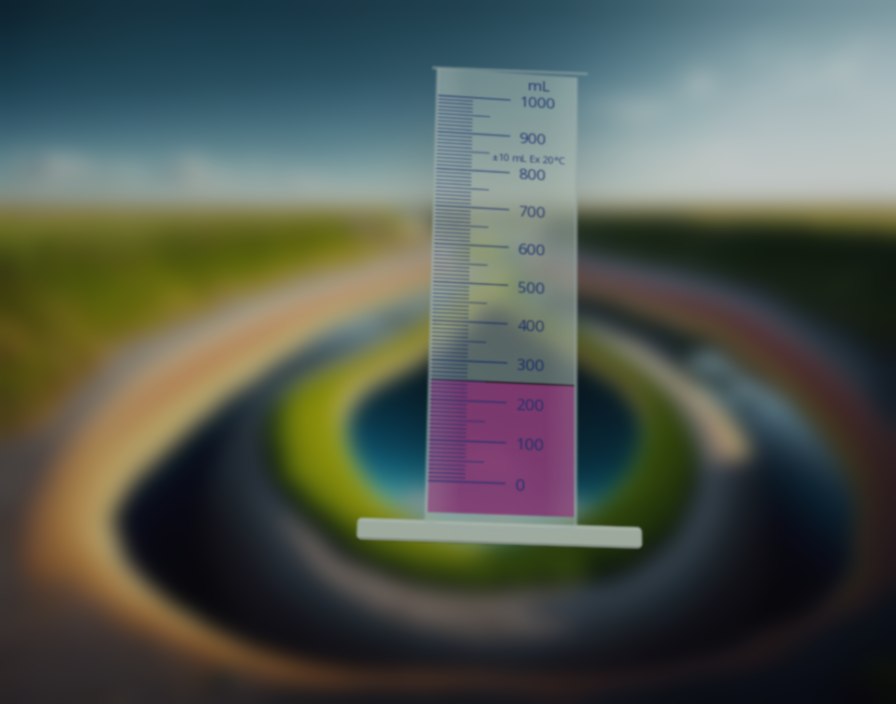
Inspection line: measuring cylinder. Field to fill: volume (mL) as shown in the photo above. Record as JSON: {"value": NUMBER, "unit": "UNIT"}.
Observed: {"value": 250, "unit": "mL"}
